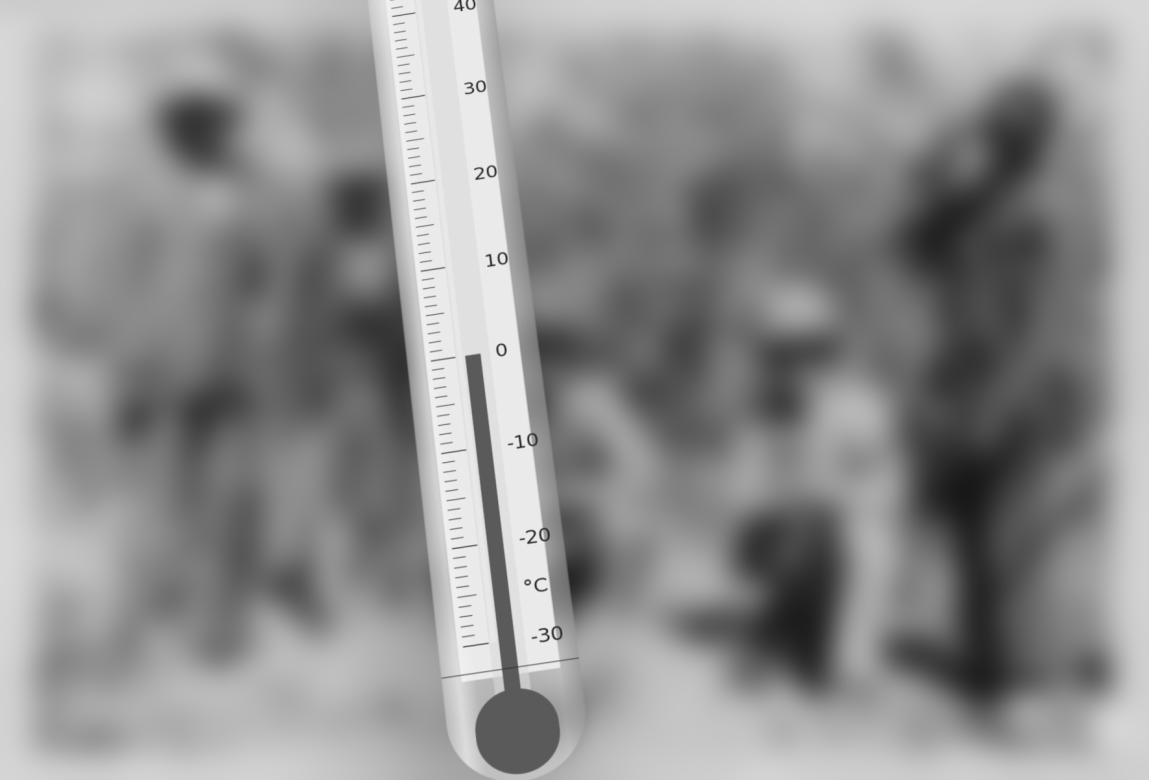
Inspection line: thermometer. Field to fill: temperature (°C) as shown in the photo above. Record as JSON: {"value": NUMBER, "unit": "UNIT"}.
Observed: {"value": 0, "unit": "°C"}
